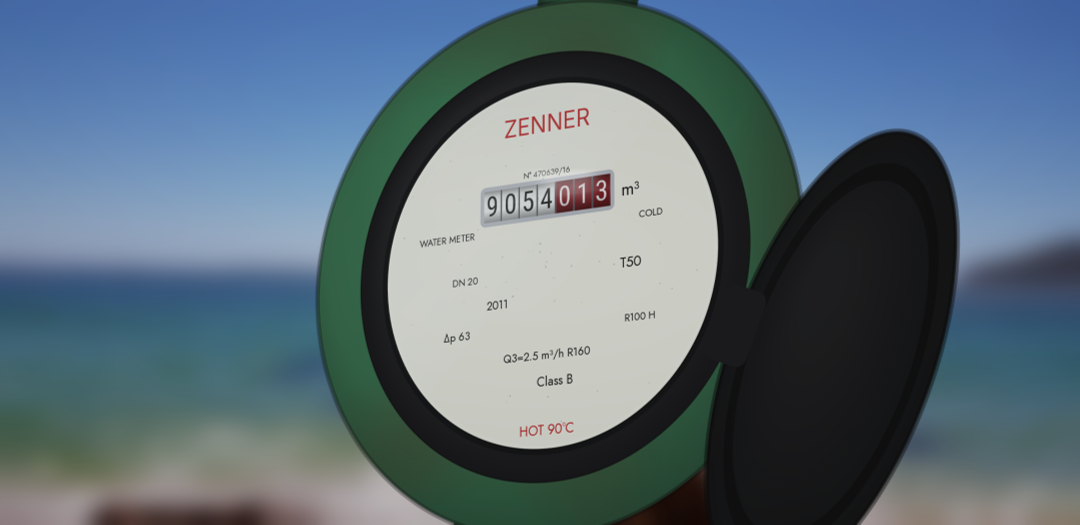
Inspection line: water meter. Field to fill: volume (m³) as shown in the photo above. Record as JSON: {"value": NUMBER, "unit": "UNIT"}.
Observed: {"value": 9054.013, "unit": "m³"}
